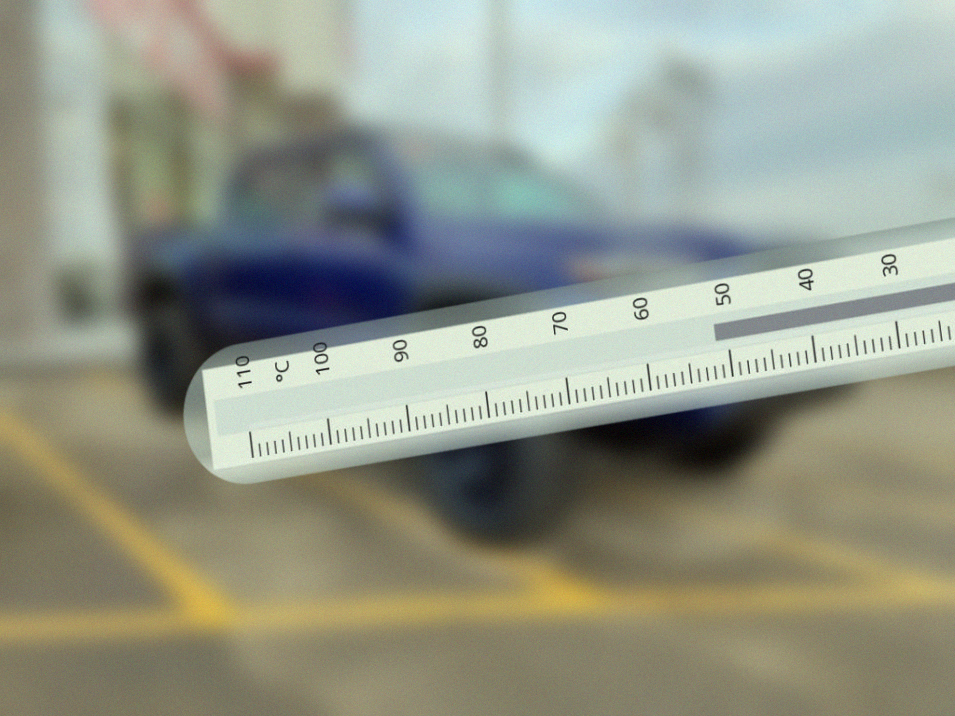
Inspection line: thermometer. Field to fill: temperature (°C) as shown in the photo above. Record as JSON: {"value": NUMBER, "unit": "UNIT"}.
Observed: {"value": 51.5, "unit": "°C"}
